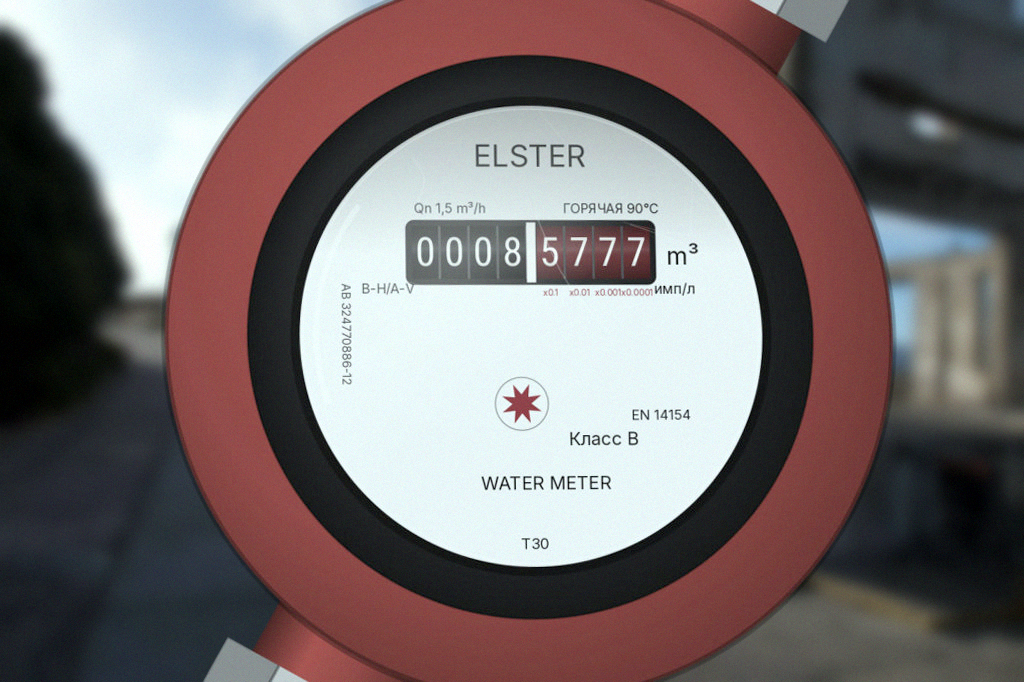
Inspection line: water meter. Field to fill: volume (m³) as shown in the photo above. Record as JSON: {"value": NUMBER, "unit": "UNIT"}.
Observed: {"value": 8.5777, "unit": "m³"}
